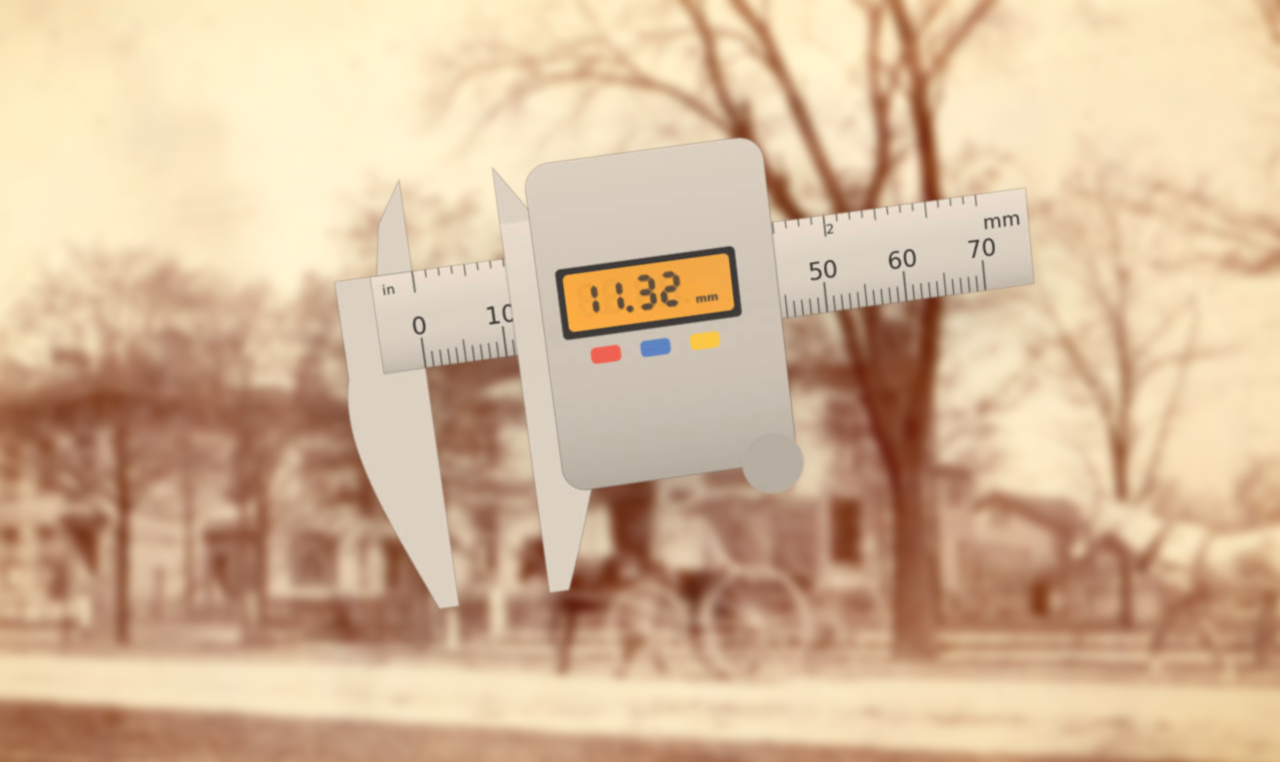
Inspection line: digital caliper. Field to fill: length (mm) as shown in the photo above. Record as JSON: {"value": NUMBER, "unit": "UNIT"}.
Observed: {"value": 11.32, "unit": "mm"}
